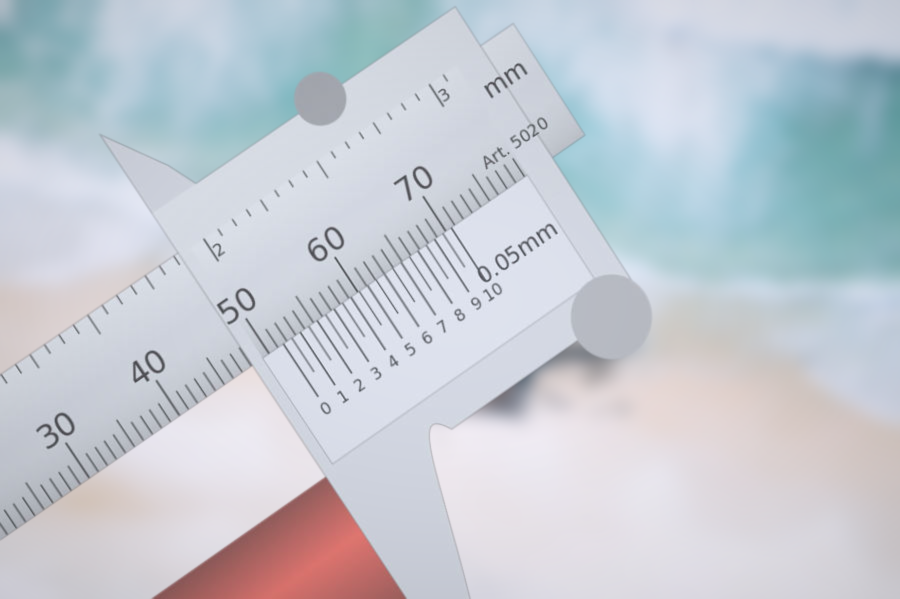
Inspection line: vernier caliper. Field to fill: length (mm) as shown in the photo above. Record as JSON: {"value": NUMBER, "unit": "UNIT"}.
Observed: {"value": 51.6, "unit": "mm"}
